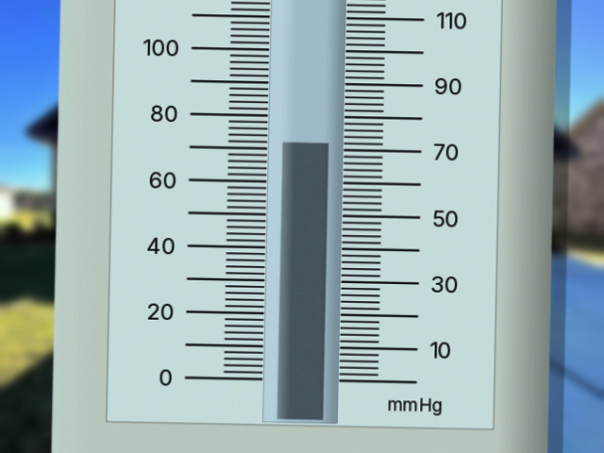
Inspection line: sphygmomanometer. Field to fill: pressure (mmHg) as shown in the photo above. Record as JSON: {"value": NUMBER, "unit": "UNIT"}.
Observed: {"value": 72, "unit": "mmHg"}
